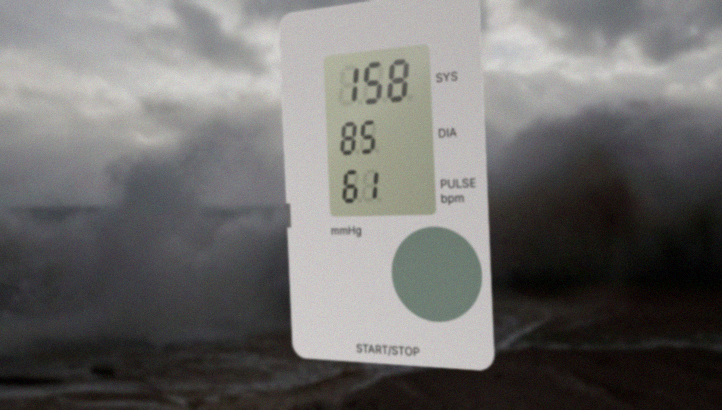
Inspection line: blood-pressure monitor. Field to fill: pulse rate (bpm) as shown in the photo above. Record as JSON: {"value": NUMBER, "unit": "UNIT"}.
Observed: {"value": 61, "unit": "bpm"}
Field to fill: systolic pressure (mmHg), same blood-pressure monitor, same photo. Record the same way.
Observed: {"value": 158, "unit": "mmHg"}
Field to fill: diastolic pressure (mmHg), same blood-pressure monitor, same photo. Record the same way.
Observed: {"value": 85, "unit": "mmHg"}
